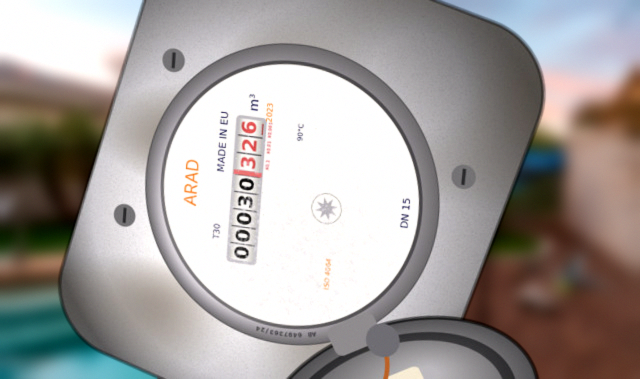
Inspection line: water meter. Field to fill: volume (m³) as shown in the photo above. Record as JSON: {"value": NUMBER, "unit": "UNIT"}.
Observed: {"value": 30.326, "unit": "m³"}
